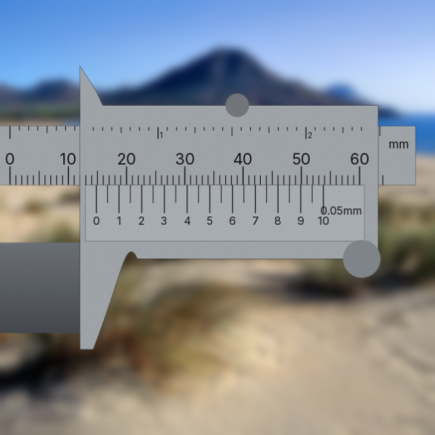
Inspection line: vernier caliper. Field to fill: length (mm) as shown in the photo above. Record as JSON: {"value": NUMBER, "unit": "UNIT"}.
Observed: {"value": 14.8, "unit": "mm"}
